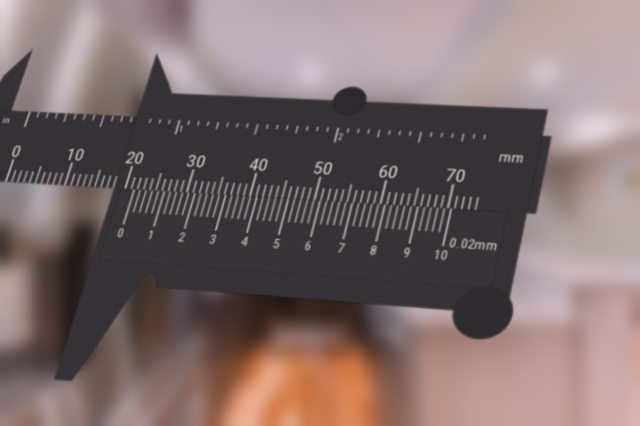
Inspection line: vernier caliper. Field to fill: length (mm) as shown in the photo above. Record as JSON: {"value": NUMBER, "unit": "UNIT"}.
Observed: {"value": 21.5, "unit": "mm"}
